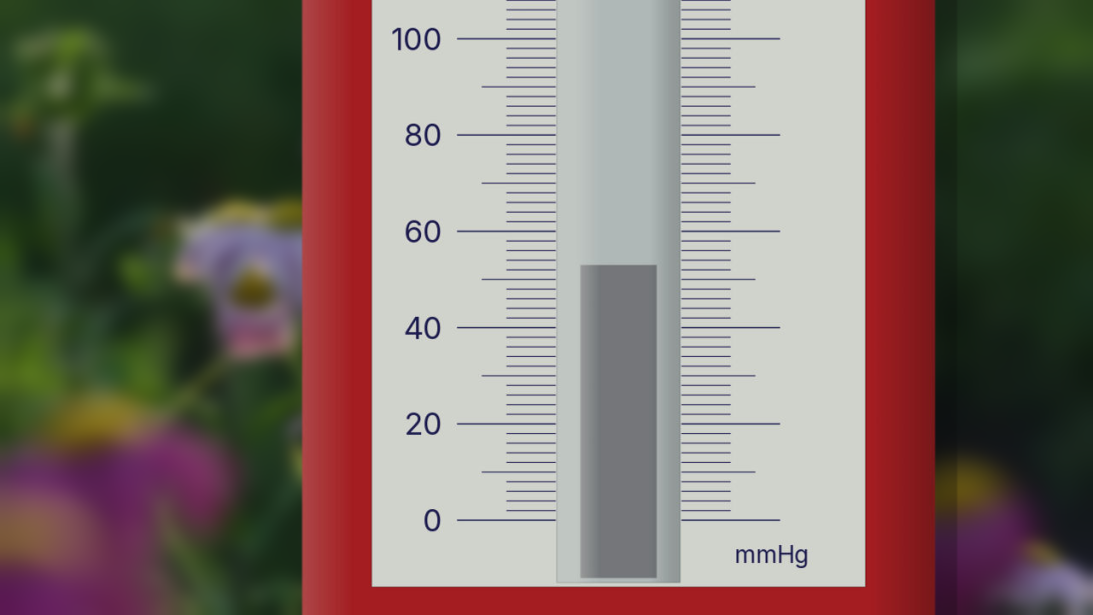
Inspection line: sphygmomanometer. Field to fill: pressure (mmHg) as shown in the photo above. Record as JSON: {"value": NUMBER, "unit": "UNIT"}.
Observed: {"value": 53, "unit": "mmHg"}
